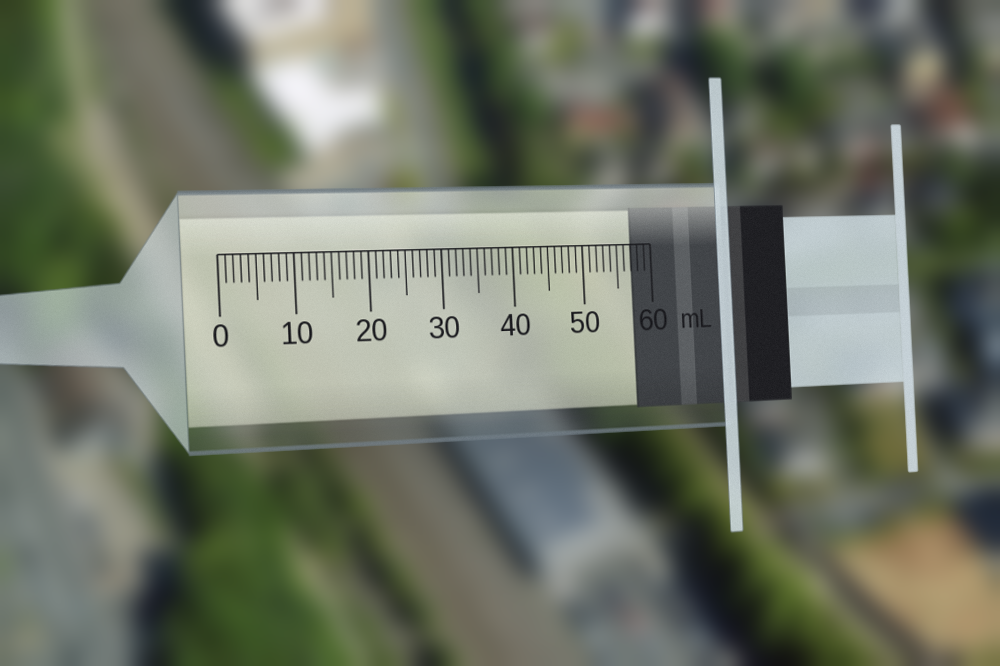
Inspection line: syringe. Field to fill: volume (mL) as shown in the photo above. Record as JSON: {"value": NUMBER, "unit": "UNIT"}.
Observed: {"value": 57, "unit": "mL"}
